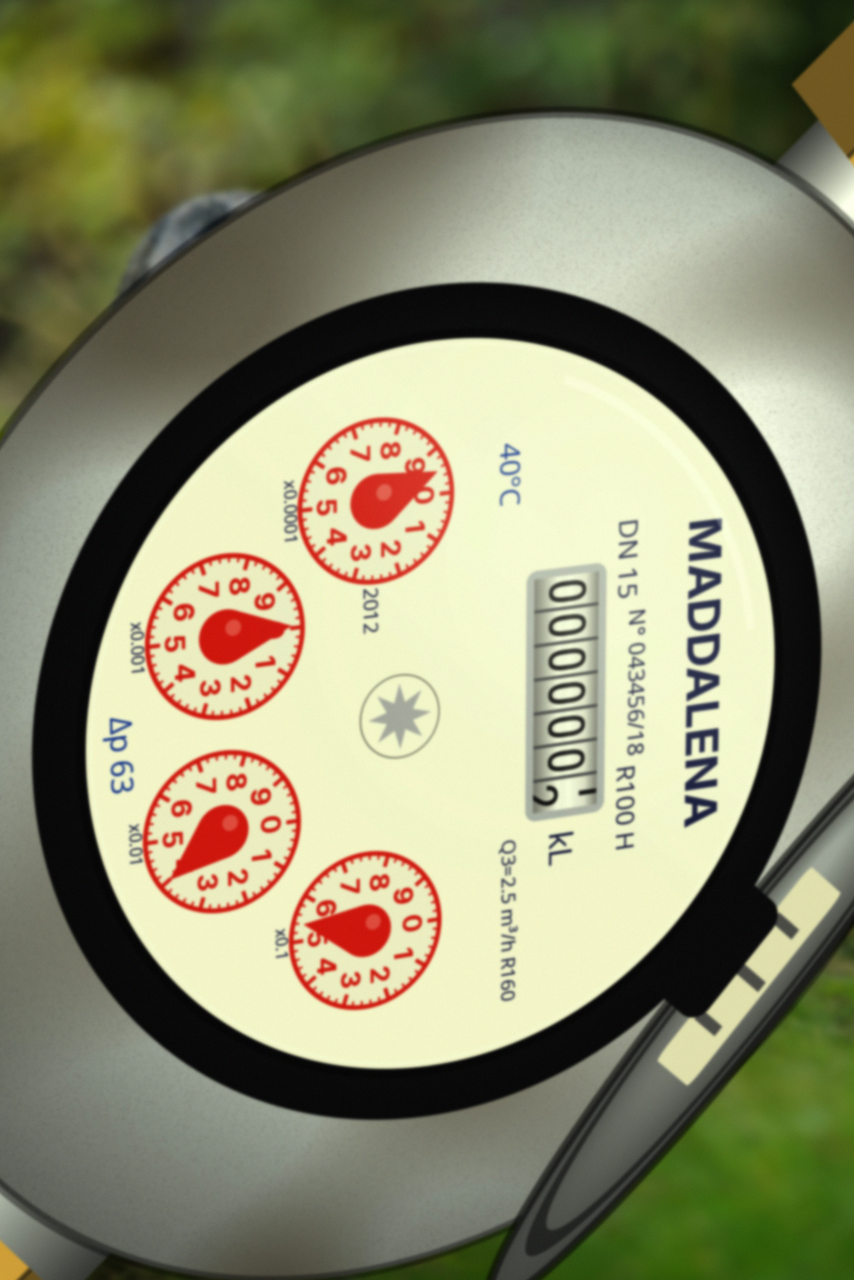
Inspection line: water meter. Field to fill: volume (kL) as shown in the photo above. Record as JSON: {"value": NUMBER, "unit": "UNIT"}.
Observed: {"value": 1.5399, "unit": "kL"}
